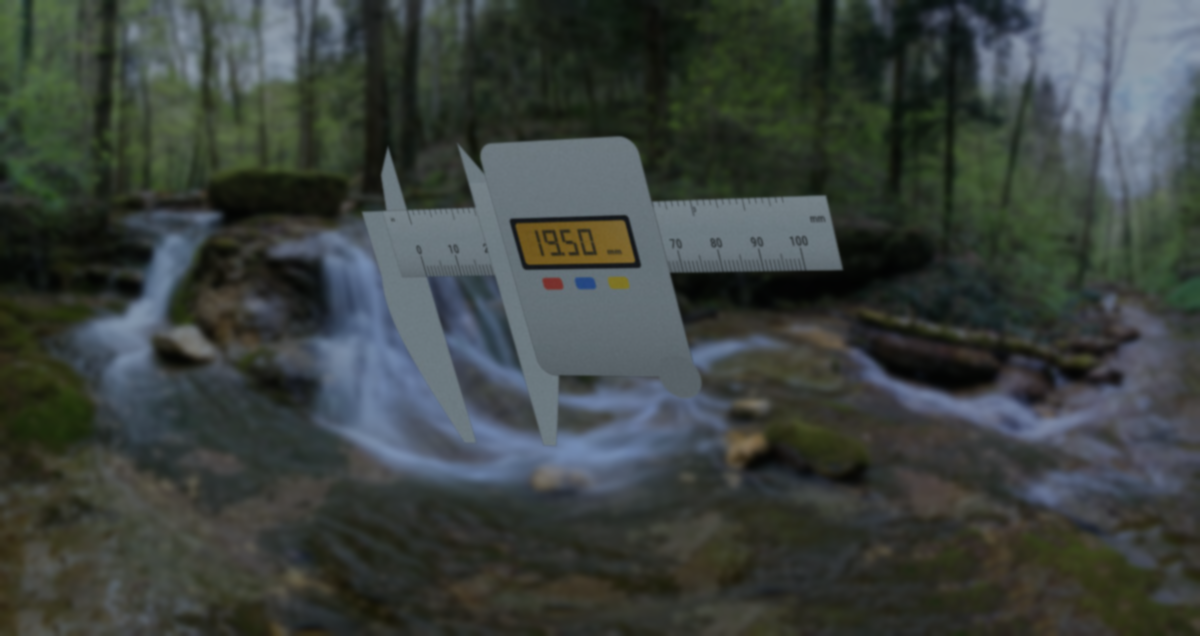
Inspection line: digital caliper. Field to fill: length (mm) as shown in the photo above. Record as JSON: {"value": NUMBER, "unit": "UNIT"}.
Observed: {"value": 19.50, "unit": "mm"}
